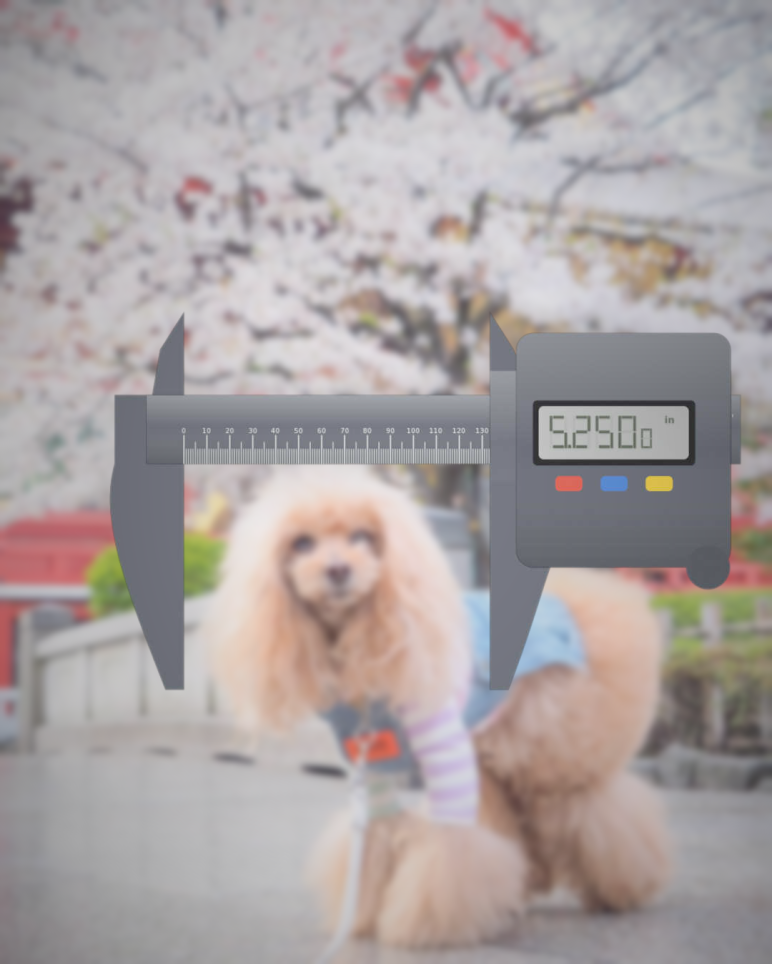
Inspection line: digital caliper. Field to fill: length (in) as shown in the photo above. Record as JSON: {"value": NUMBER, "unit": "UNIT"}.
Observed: {"value": 5.2500, "unit": "in"}
